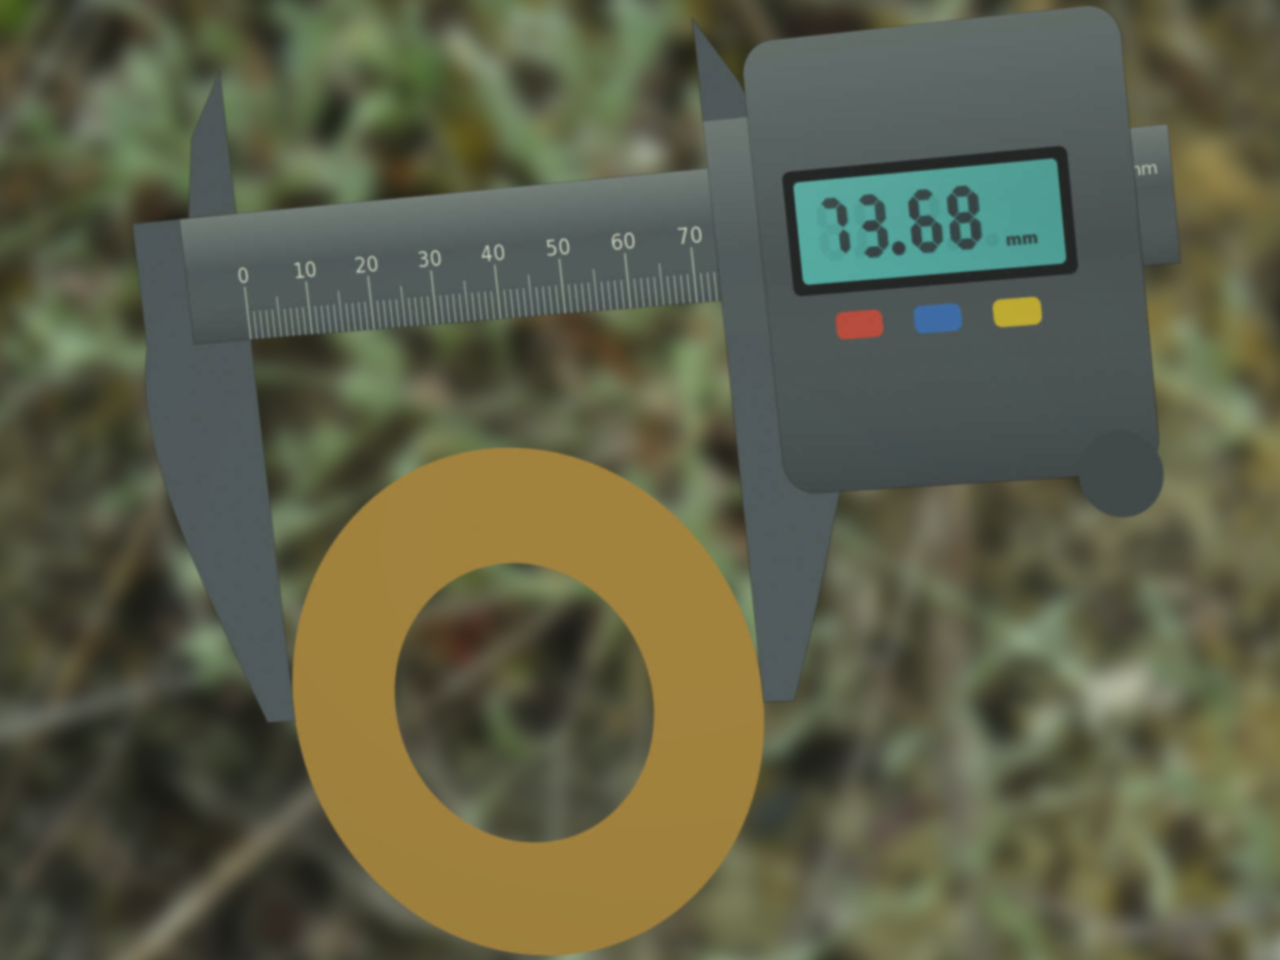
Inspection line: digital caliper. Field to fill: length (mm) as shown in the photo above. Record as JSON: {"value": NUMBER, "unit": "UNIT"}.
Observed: {"value": 73.68, "unit": "mm"}
